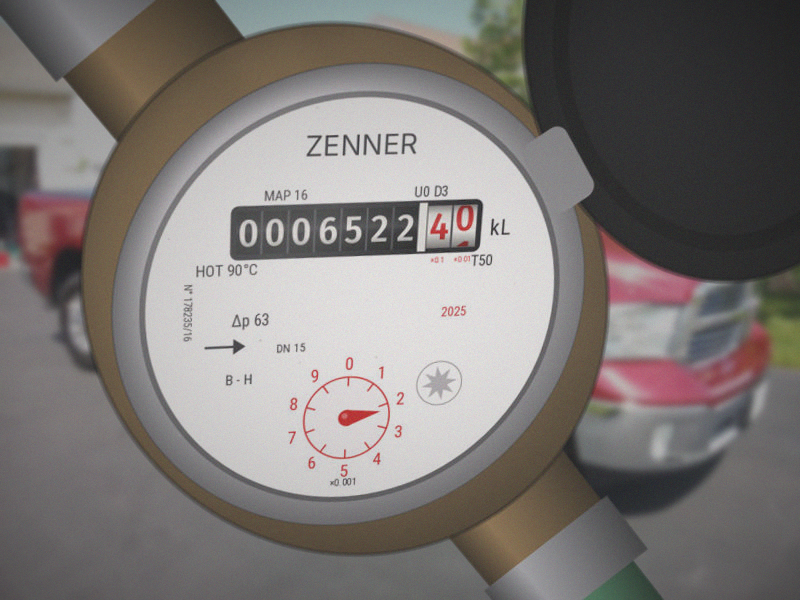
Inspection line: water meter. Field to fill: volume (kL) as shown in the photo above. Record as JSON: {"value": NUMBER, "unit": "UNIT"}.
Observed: {"value": 6522.402, "unit": "kL"}
